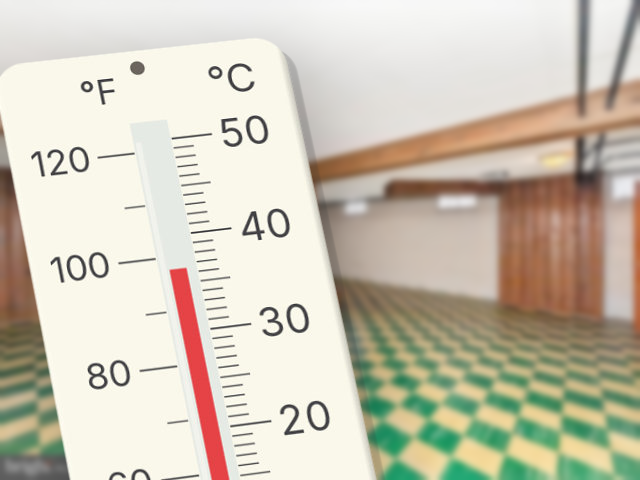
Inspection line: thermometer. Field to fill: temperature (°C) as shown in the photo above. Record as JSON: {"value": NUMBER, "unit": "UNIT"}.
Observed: {"value": 36.5, "unit": "°C"}
